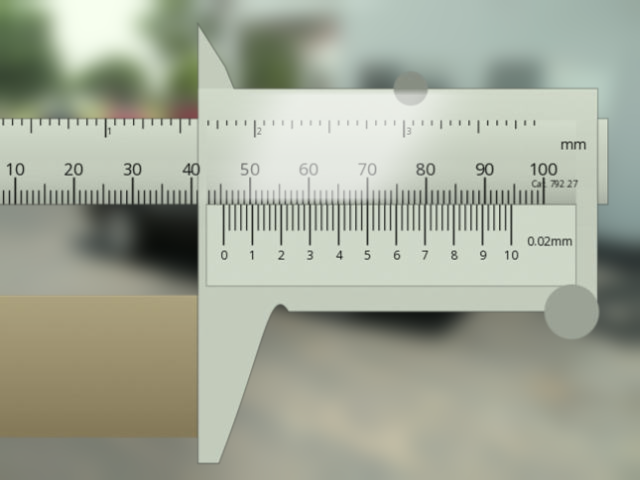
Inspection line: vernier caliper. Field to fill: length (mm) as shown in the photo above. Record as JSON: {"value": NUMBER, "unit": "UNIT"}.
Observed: {"value": 45.5, "unit": "mm"}
